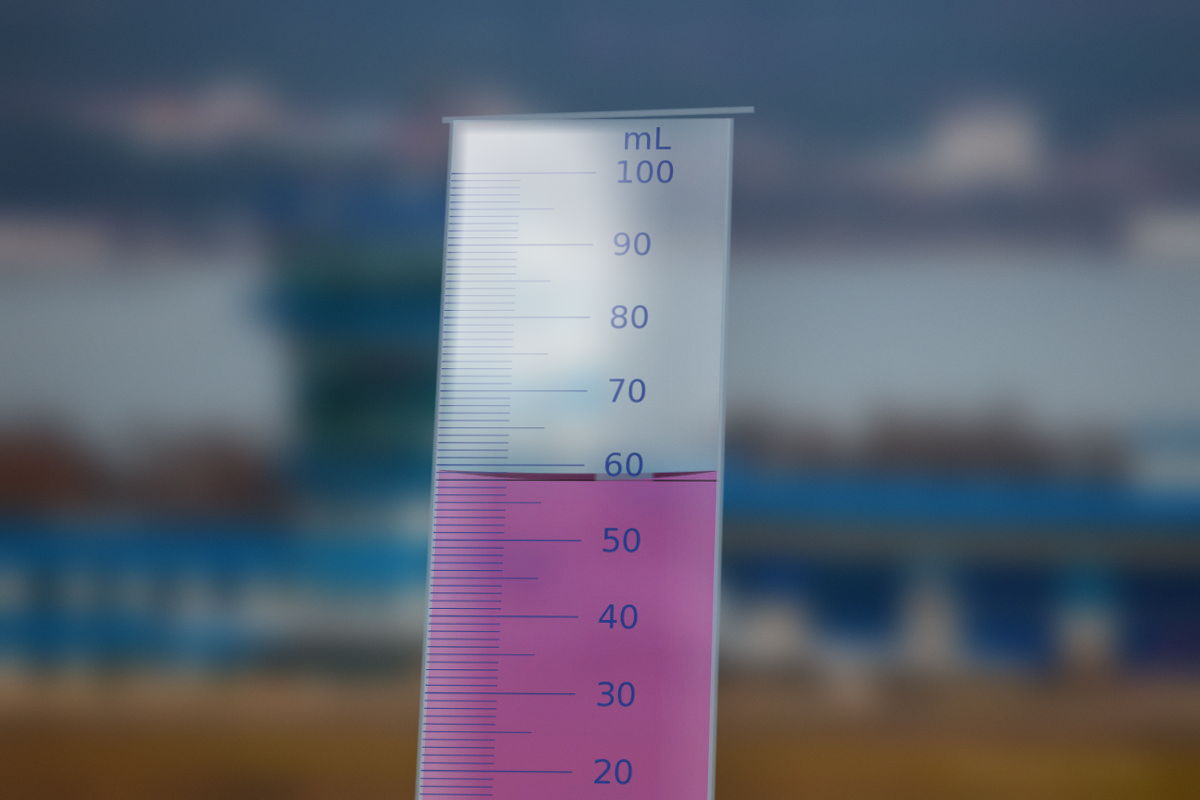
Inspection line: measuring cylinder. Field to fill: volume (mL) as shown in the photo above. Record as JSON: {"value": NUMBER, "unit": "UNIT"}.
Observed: {"value": 58, "unit": "mL"}
